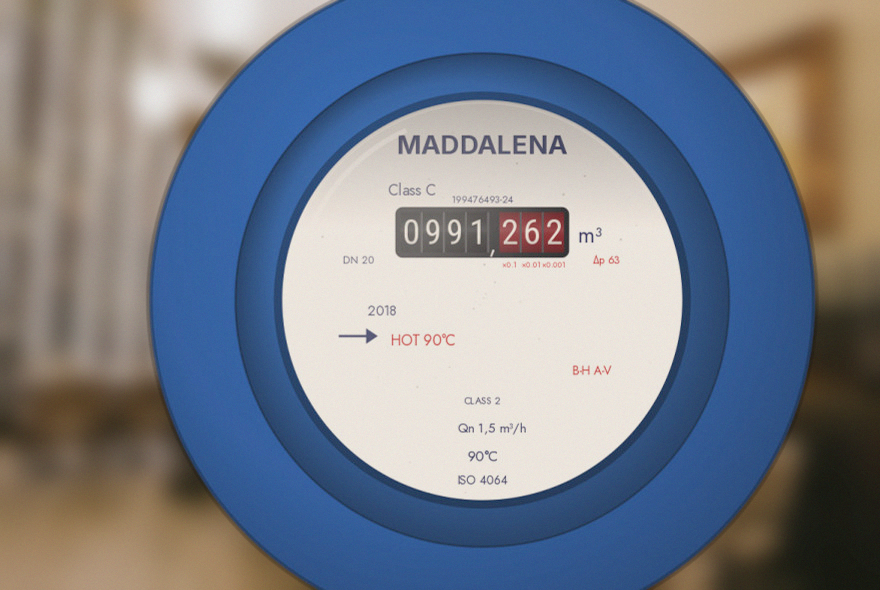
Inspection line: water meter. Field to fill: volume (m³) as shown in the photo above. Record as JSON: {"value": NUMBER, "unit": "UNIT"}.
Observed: {"value": 991.262, "unit": "m³"}
